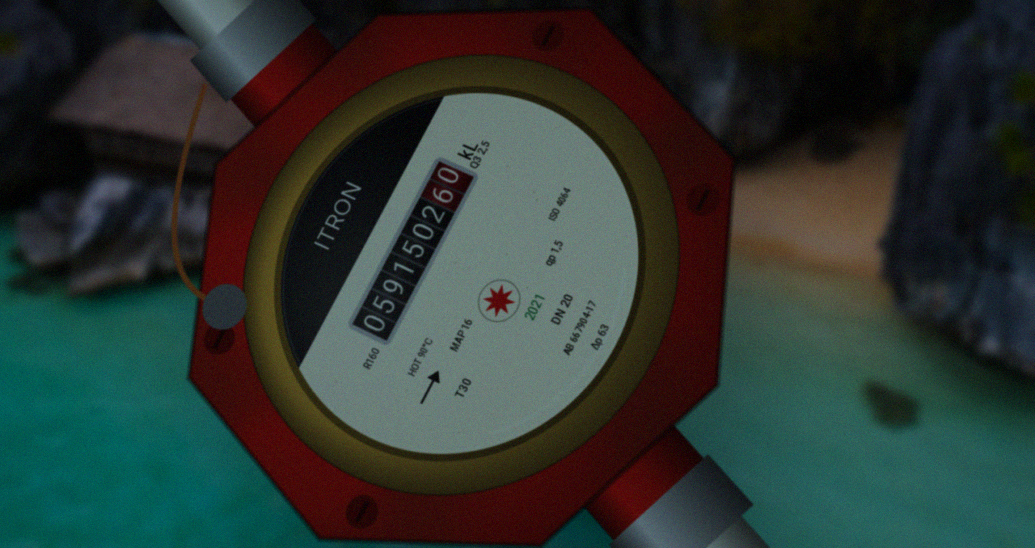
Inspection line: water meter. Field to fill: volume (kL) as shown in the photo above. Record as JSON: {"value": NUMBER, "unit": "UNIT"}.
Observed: {"value": 591502.60, "unit": "kL"}
